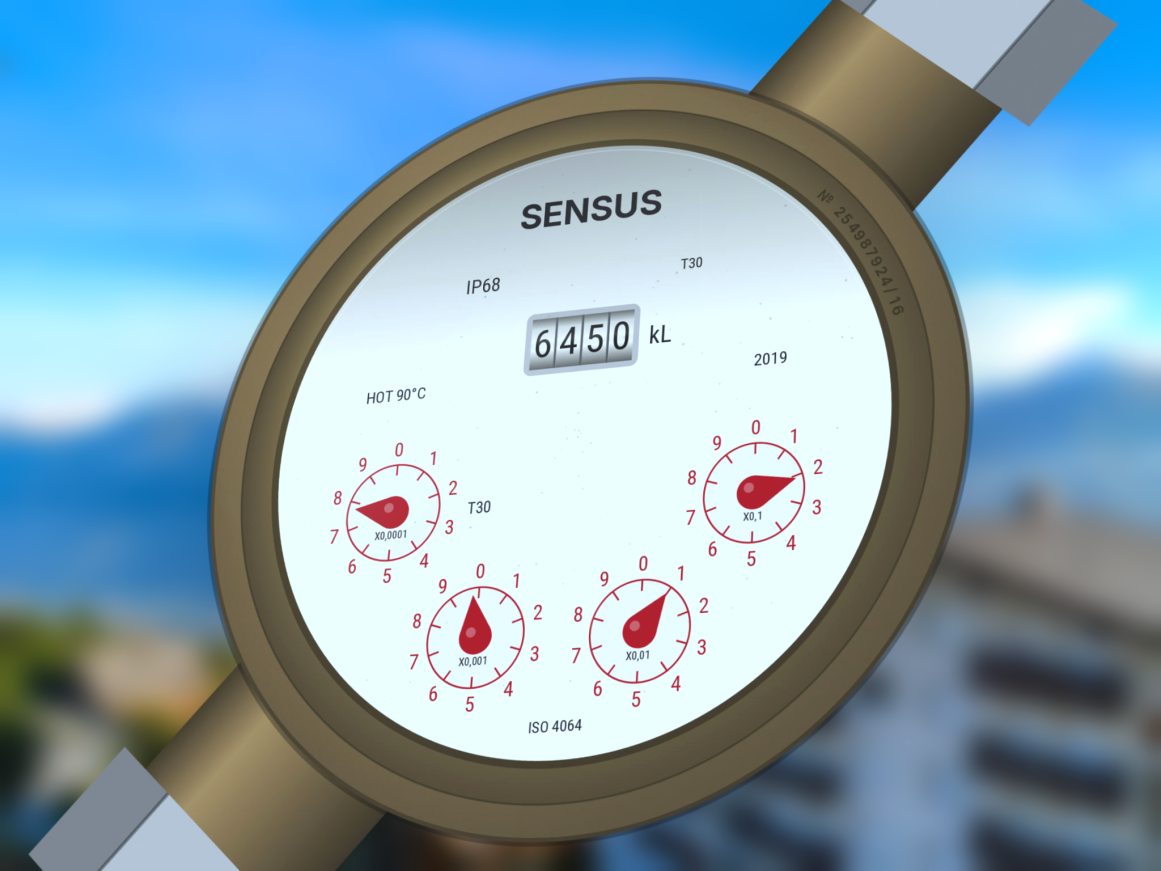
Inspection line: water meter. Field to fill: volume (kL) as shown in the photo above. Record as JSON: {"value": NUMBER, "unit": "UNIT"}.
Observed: {"value": 6450.2097, "unit": "kL"}
